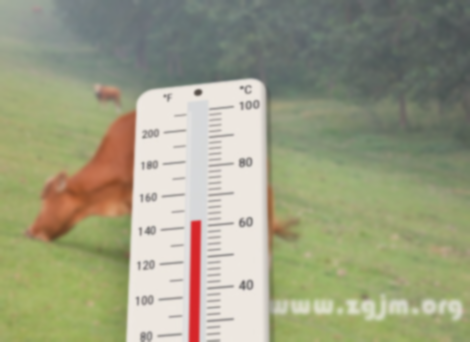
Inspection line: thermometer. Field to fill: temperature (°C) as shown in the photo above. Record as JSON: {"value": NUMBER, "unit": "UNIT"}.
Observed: {"value": 62, "unit": "°C"}
